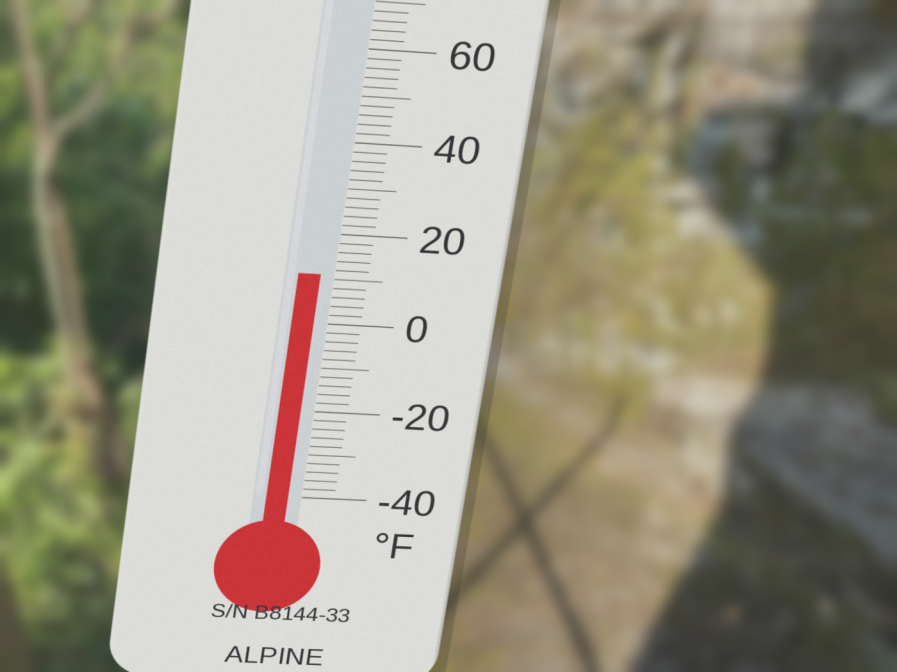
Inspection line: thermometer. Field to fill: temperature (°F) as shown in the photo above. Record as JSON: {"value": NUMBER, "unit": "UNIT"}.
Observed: {"value": 11, "unit": "°F"}
